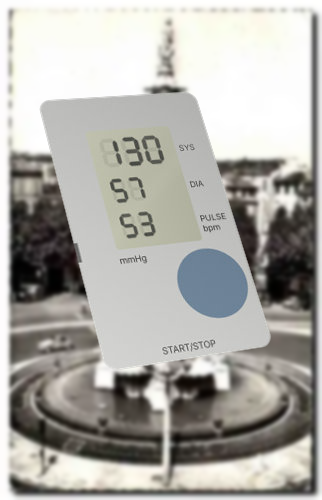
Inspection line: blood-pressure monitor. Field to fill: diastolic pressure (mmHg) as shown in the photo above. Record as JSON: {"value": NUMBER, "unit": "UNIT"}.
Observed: {"value": 57, "unit": "mmHg"}
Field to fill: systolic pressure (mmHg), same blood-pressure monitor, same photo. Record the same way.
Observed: {"value": 130, "unit": "mmHg"}
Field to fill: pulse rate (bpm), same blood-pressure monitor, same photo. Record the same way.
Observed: {"value": 53, "unit": "bpm"}
